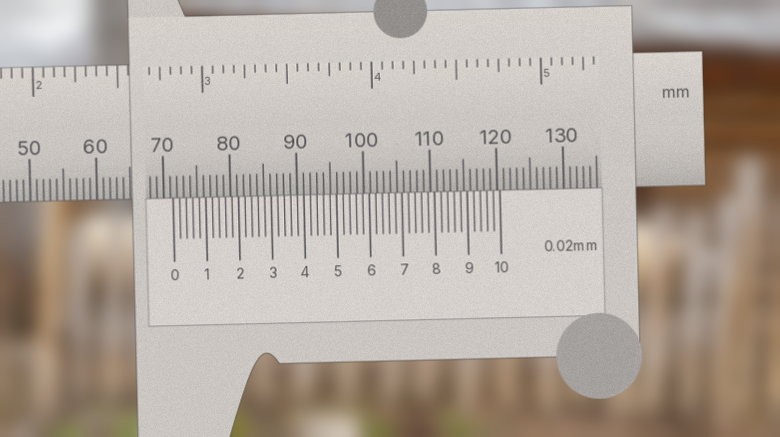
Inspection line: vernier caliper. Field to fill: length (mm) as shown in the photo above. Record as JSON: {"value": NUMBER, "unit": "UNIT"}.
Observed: {"value": 71.4, "unit": "mm"}
